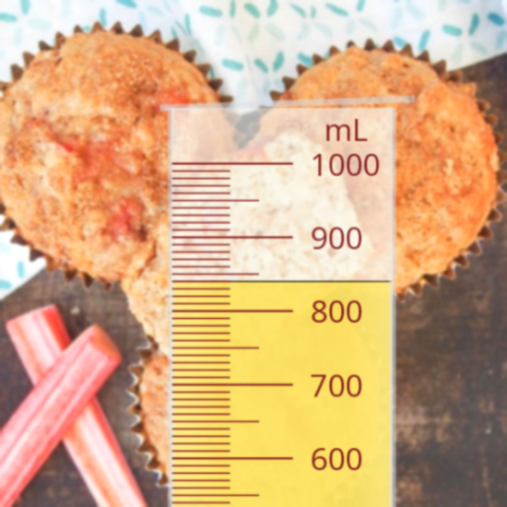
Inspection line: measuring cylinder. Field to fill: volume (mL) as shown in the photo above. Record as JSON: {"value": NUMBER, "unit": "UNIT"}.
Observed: {"value": 840, "unit": "mL"}
